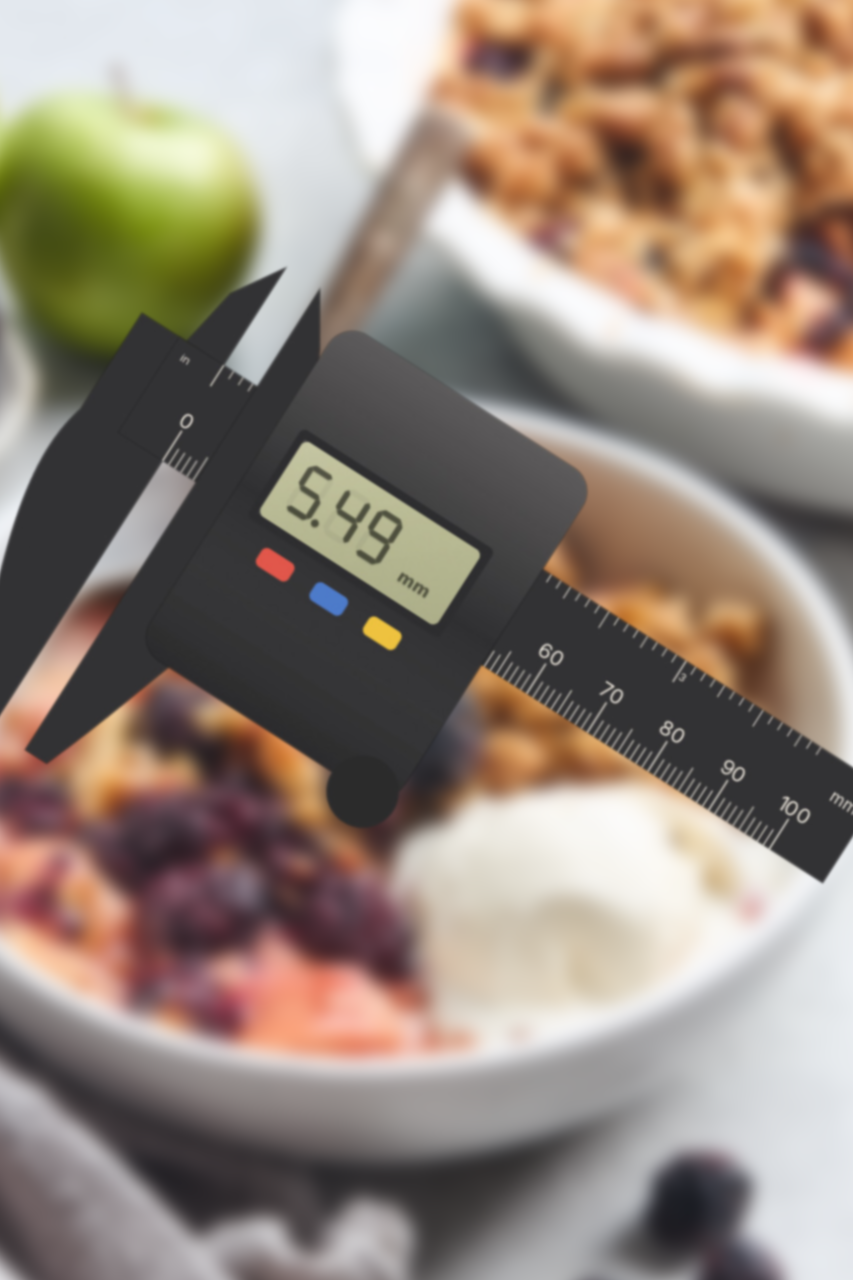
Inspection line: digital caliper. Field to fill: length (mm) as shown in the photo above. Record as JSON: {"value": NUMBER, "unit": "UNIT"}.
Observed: {"value": 5.49, "unit": "mm"}
